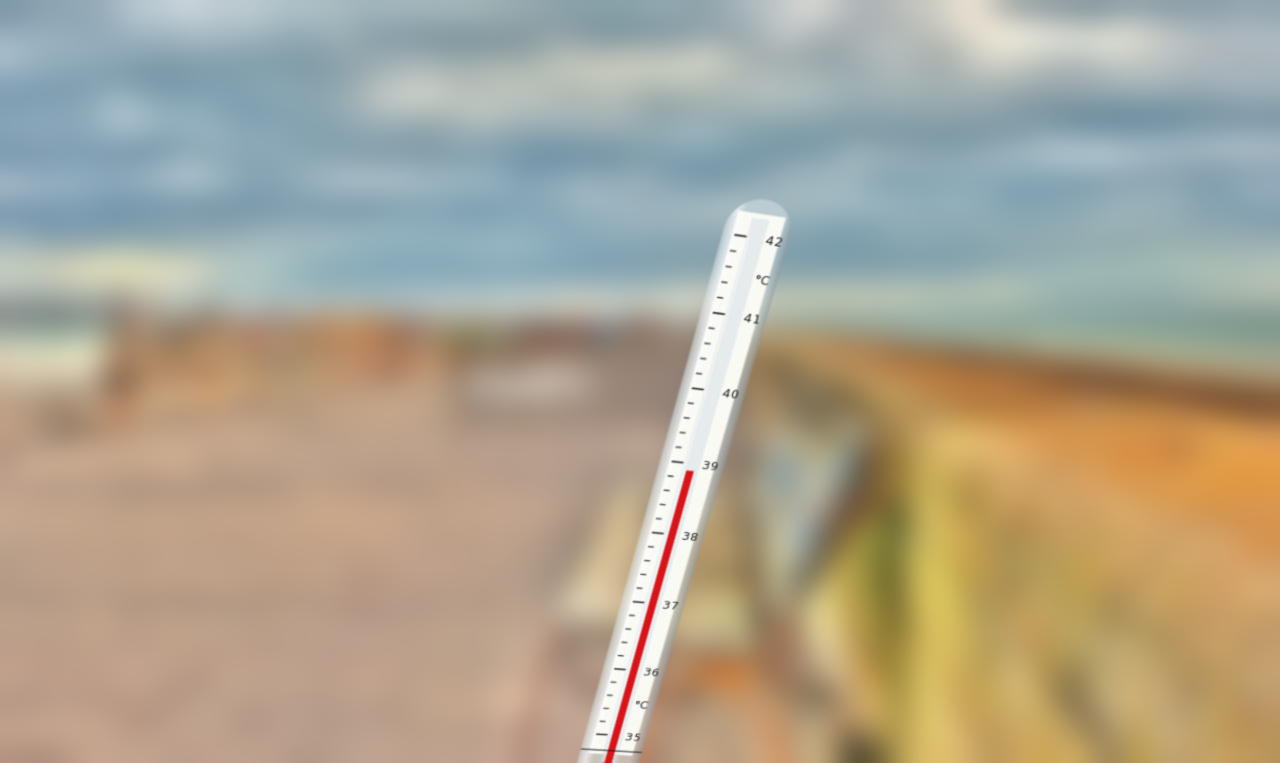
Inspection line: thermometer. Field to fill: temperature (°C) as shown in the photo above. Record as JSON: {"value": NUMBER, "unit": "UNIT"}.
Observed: {"value": 38.9, "unit": "°C"}
